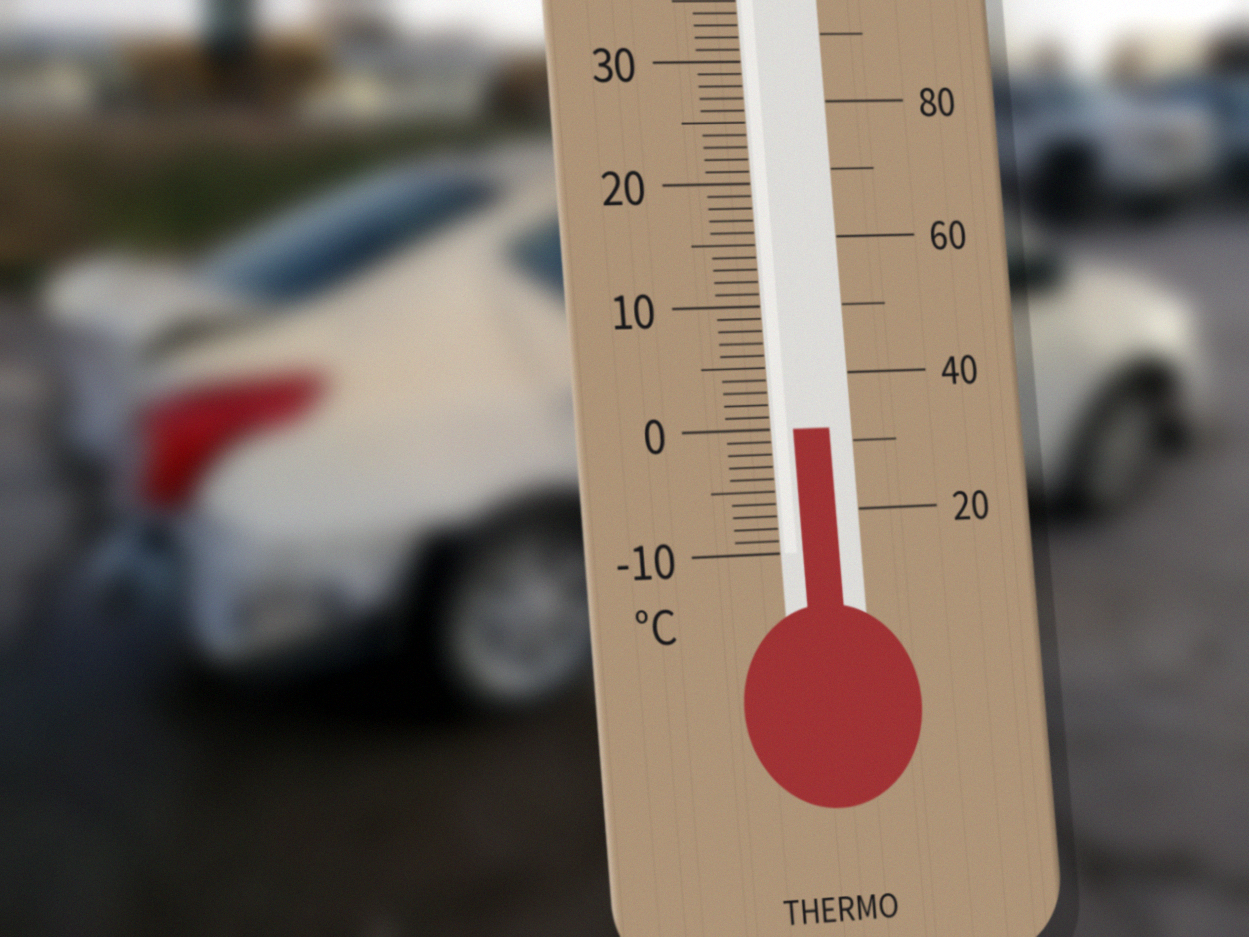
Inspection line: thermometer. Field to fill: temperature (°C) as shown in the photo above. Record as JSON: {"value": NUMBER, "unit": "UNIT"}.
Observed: {"value": 0, "unit": "°C"}
